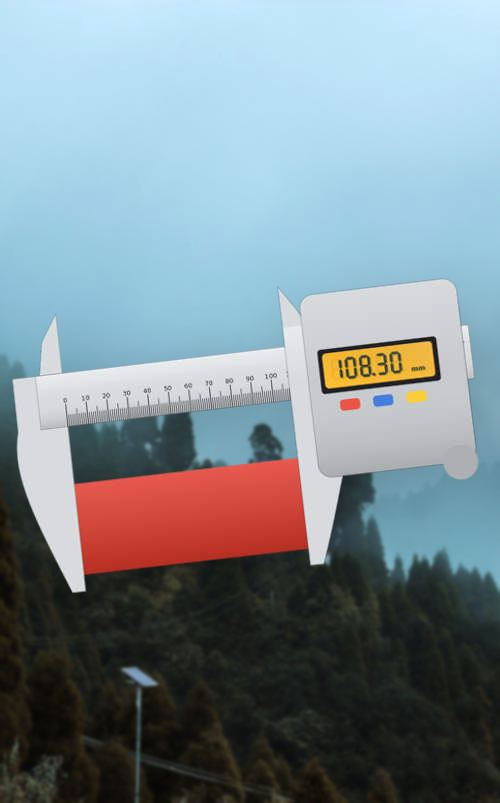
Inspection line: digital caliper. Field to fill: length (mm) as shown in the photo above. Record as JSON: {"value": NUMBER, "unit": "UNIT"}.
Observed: {"value": 108.30, "unit": "mm"}
